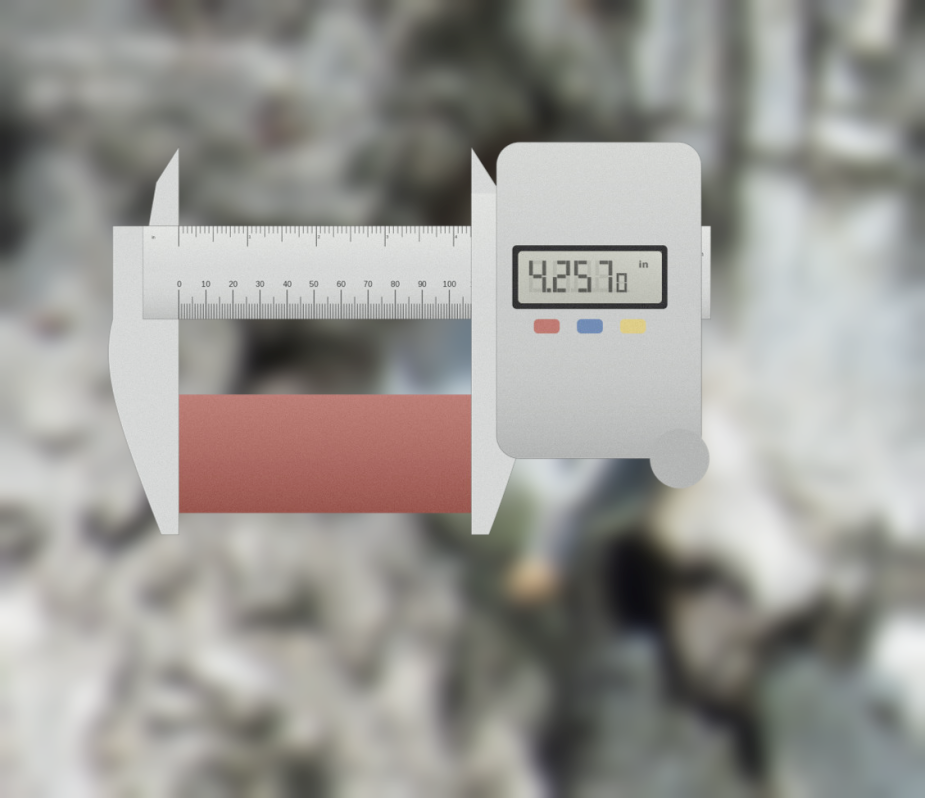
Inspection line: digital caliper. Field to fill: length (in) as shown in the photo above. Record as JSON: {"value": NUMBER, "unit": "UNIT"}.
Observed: {"value": 4.2570, "unit": "in"}
